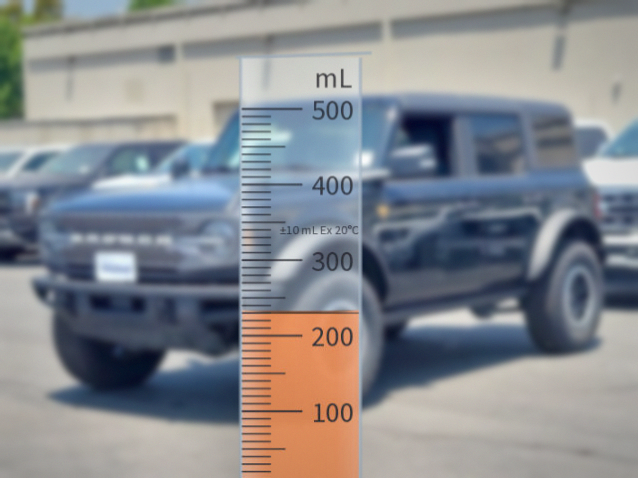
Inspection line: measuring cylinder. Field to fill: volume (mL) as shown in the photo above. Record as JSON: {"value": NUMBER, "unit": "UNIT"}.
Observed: {"value": 230, "unit": "mL"}
